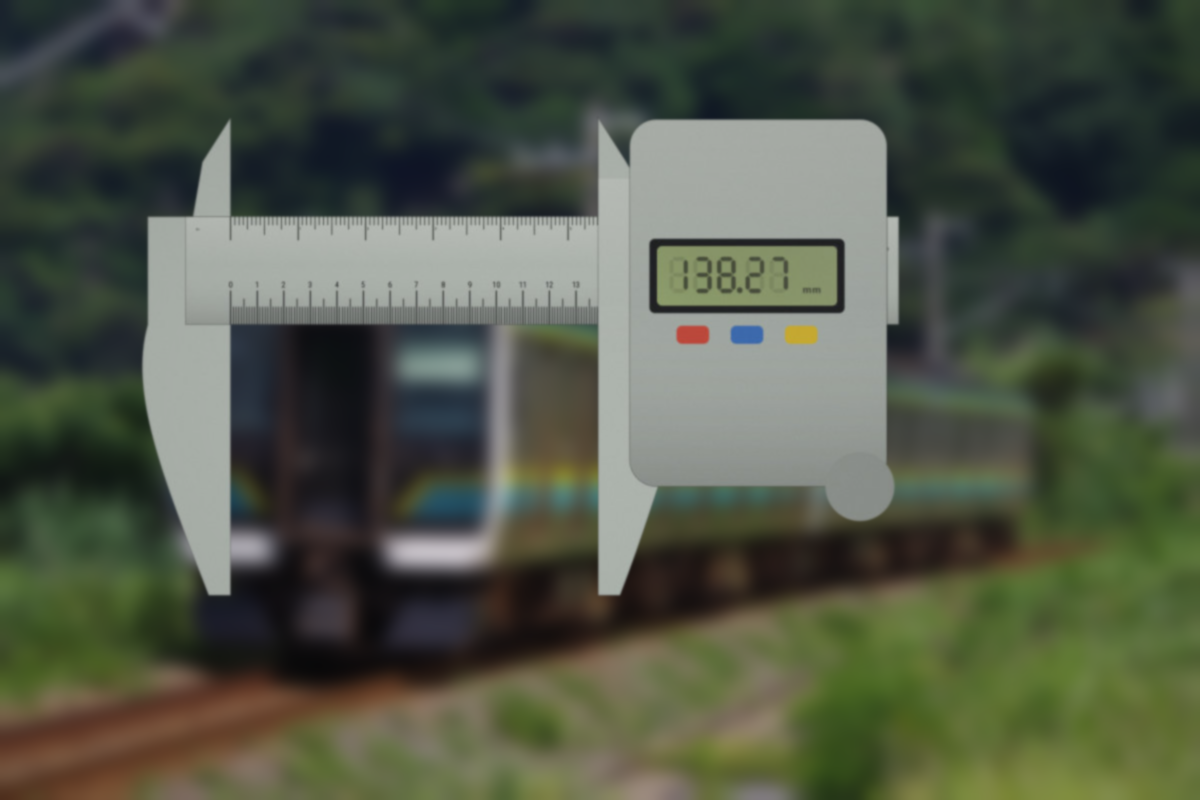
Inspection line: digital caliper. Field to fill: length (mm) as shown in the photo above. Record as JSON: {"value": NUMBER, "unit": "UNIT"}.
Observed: {"value": 138.27, "unit": "mm"}
